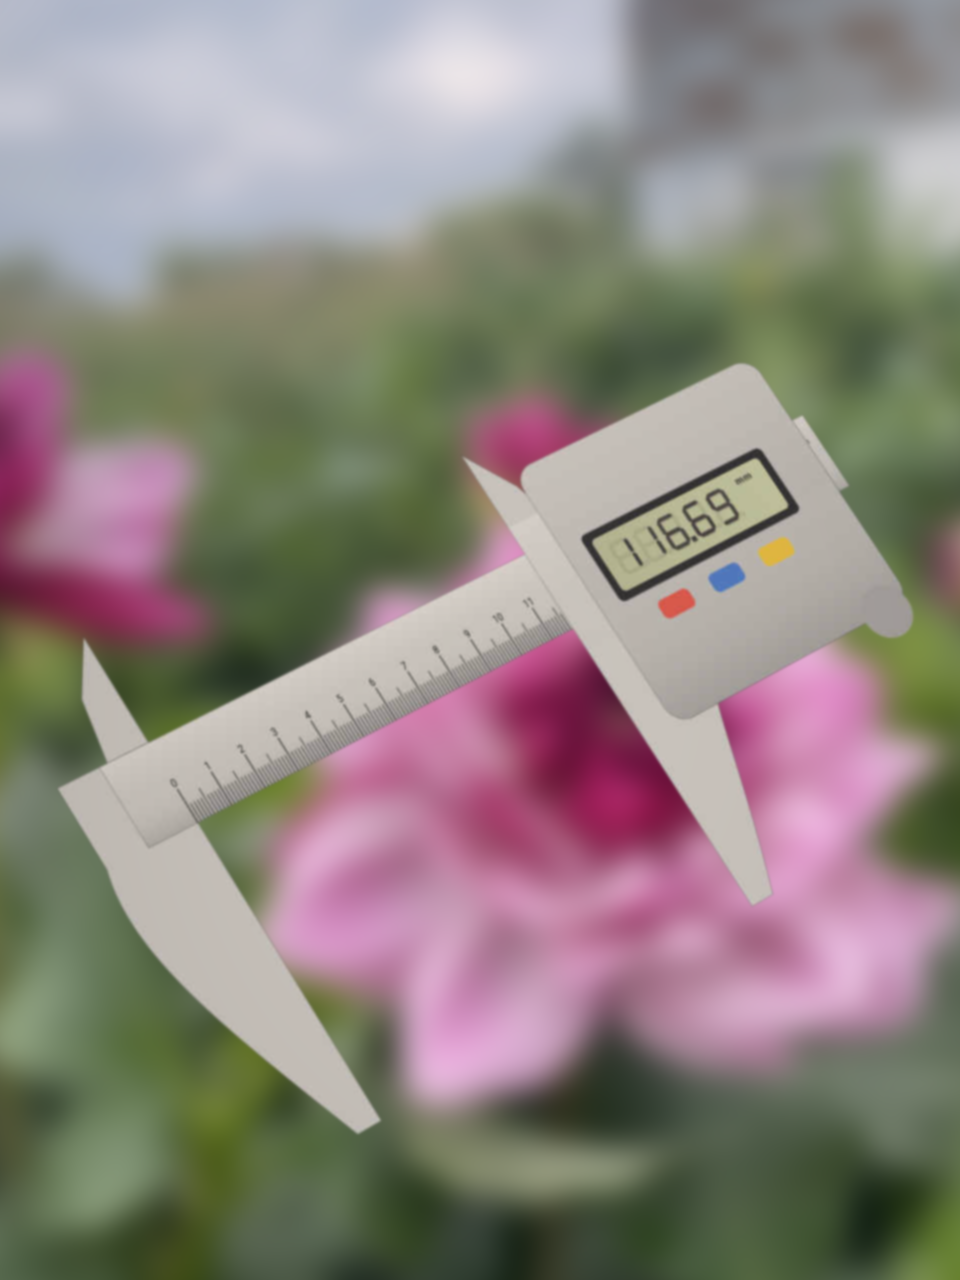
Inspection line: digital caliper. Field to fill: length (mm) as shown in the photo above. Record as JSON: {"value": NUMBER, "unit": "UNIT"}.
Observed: {"value": 116.69, "unit": "mm"}
